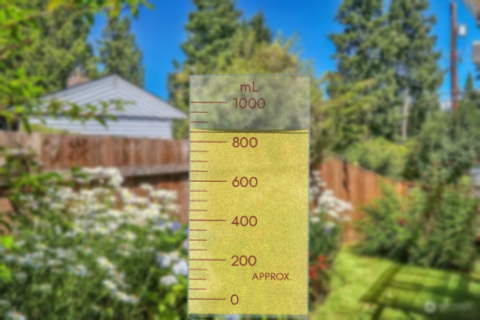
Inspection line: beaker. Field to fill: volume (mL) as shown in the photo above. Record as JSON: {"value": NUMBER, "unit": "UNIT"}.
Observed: {"value": 850, "unit": "mL"}
